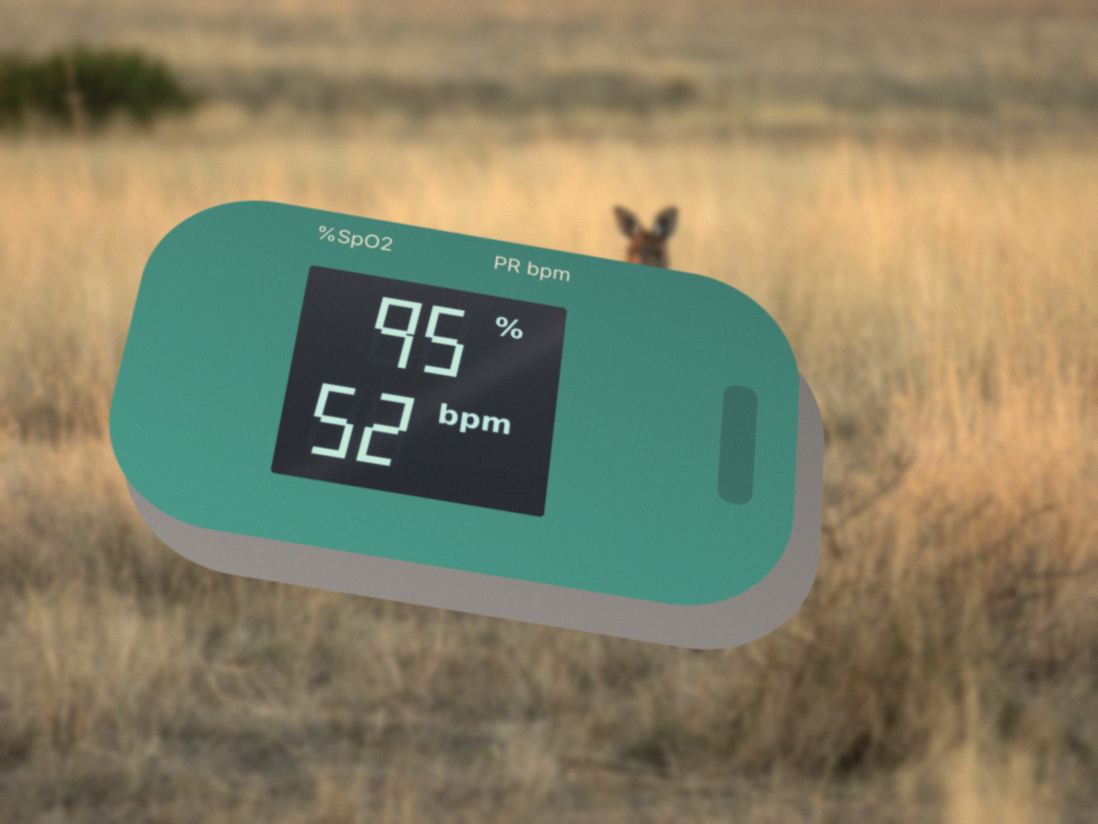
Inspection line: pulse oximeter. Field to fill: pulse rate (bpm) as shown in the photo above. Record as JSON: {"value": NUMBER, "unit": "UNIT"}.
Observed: {"value": 52, "unit": "bpm"}
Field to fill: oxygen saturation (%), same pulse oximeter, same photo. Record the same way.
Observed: {"value": 95, "unit": "%"}
